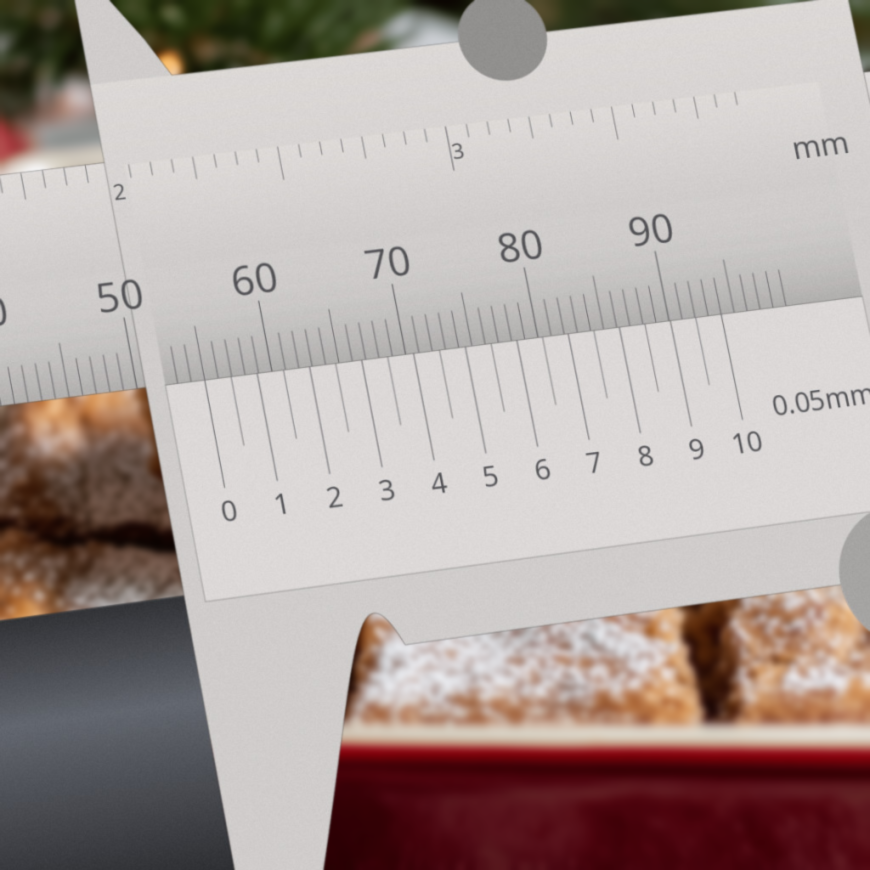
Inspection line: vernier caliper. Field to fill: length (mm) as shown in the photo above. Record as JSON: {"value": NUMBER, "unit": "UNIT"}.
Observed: {"value": 55.0, "unit": "mm"}
